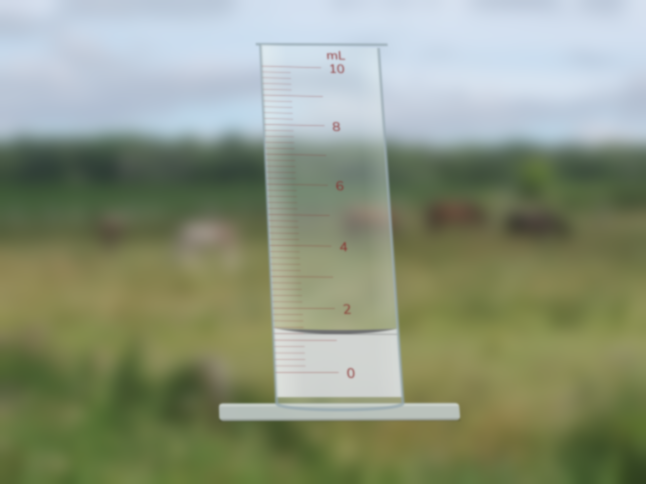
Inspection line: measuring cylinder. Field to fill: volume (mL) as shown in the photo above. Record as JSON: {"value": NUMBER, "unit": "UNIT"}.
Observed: {"value": 1.2, "unit": "mL"}
